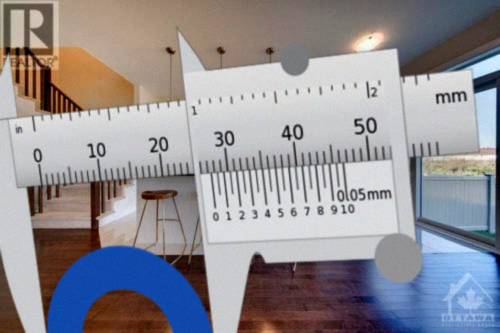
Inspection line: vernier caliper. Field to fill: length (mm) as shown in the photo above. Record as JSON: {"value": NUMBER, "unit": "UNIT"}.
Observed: {"value": 27.5, "unit": "mm"}
